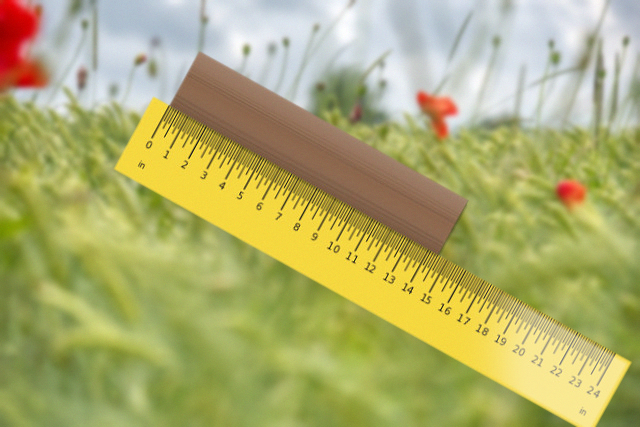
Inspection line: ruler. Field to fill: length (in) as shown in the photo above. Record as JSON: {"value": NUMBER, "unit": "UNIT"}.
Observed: {"value": 14.5, "unit": "in"}
